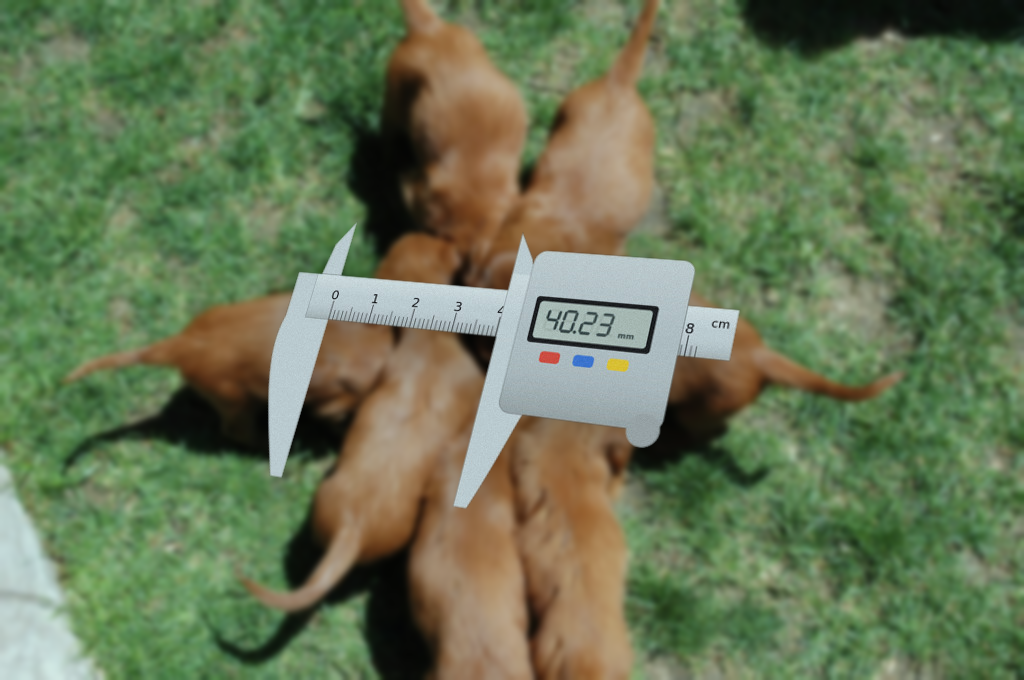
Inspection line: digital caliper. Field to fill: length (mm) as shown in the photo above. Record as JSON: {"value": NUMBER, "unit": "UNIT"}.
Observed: {"value": 40.23, "unit": "mm"}
